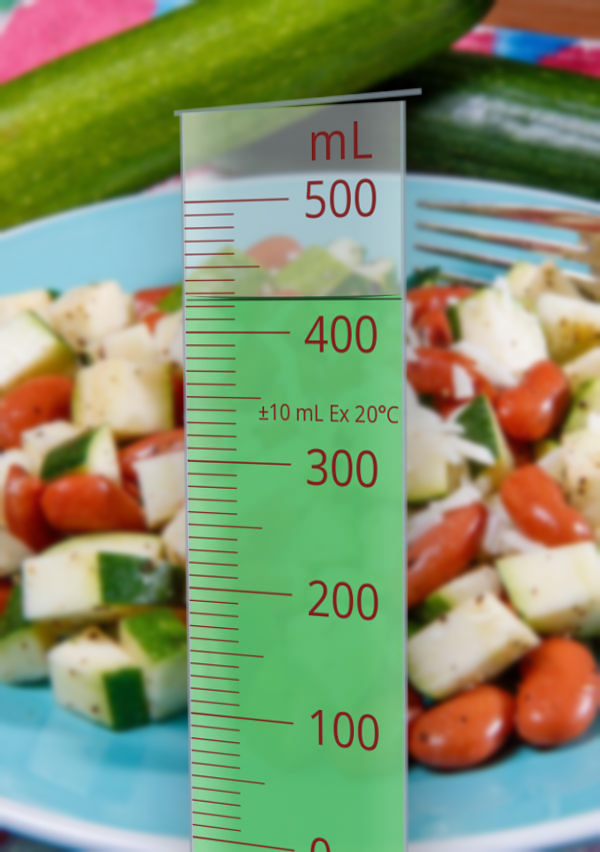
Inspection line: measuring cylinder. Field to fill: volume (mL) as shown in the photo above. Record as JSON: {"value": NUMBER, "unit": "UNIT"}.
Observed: {"value": 425, "unit": "mL"}
